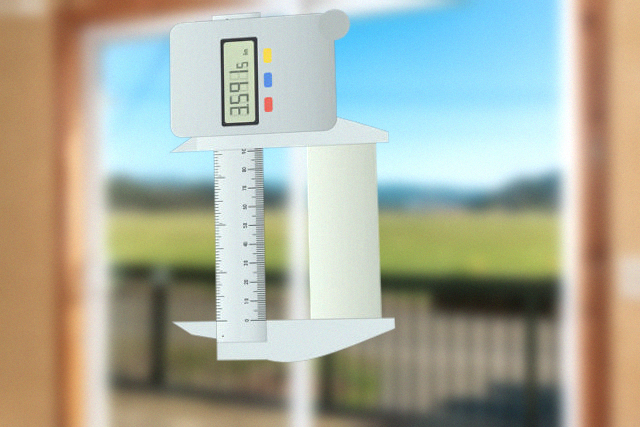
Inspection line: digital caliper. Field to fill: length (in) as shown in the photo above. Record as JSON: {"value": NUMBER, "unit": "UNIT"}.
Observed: {"value": 3.5915, "unit": "in"}
